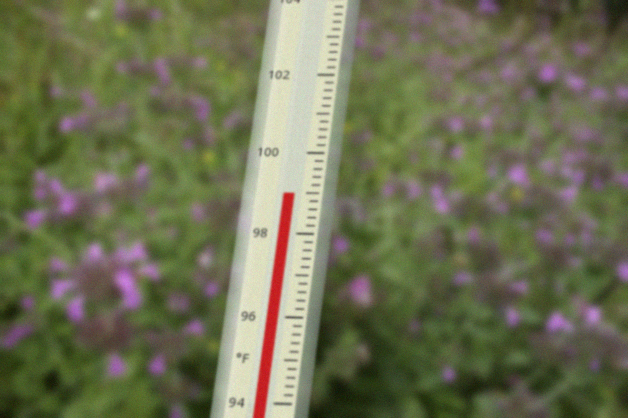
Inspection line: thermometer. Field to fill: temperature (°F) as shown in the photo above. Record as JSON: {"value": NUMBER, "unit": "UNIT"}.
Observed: {"value": 99, "unit": "°F"}
